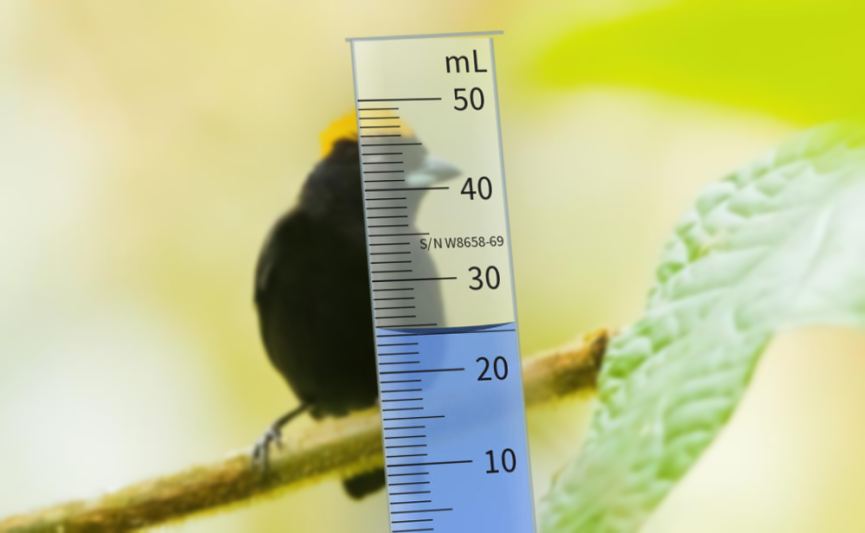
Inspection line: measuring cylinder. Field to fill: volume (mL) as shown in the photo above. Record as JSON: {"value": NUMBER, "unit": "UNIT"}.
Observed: {"value": 24, "unit": "mL"}
